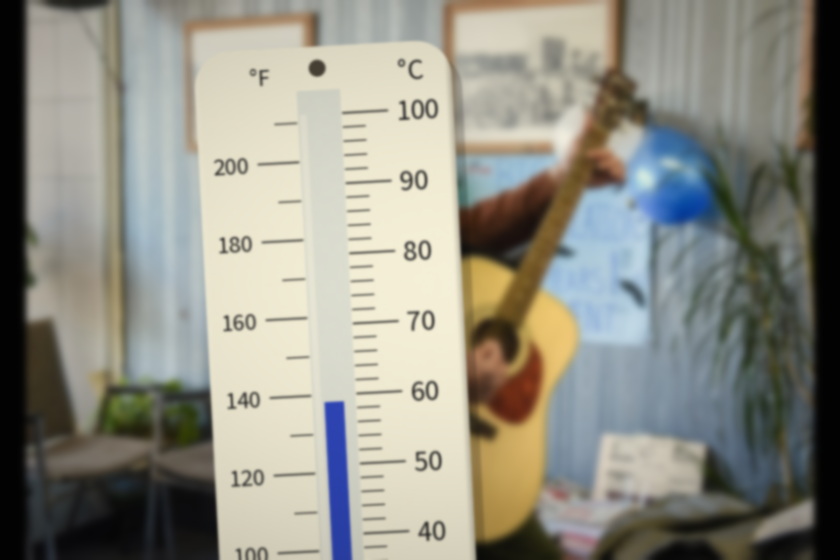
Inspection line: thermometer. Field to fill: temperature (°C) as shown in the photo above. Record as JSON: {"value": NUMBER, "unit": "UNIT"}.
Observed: {"value": 59, "unit": "°C"}
